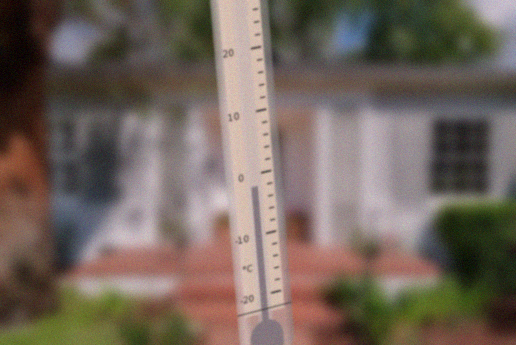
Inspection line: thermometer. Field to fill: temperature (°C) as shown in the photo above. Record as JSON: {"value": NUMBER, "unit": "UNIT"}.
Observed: {"value": -2, "unit": "°C"}
